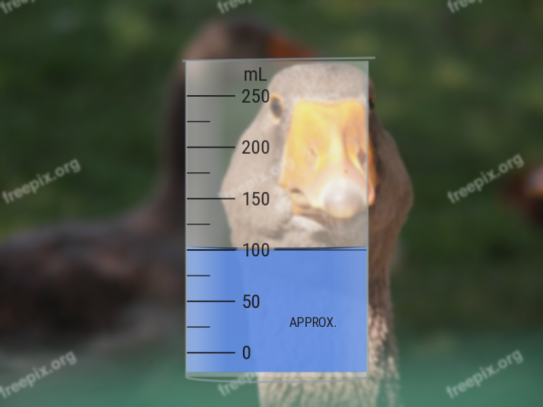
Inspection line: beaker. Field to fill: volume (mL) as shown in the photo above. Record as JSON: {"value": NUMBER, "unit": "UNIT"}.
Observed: {"value": 100, "unit": "mL"}
